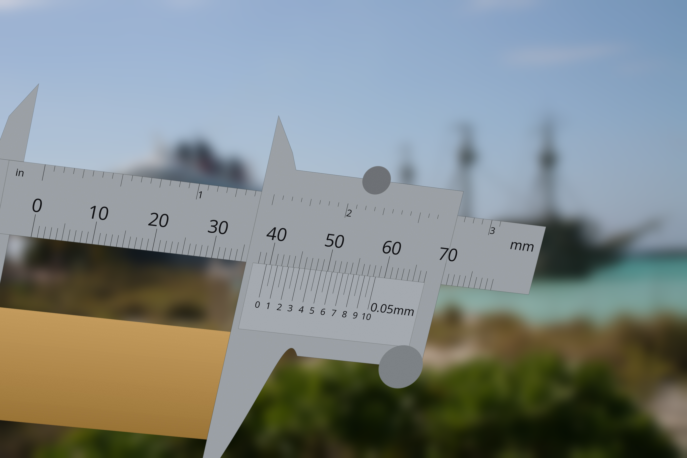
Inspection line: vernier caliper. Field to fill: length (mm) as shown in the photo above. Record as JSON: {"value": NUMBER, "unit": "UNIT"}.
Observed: {"value": 39.4, "unit": "mm"}
